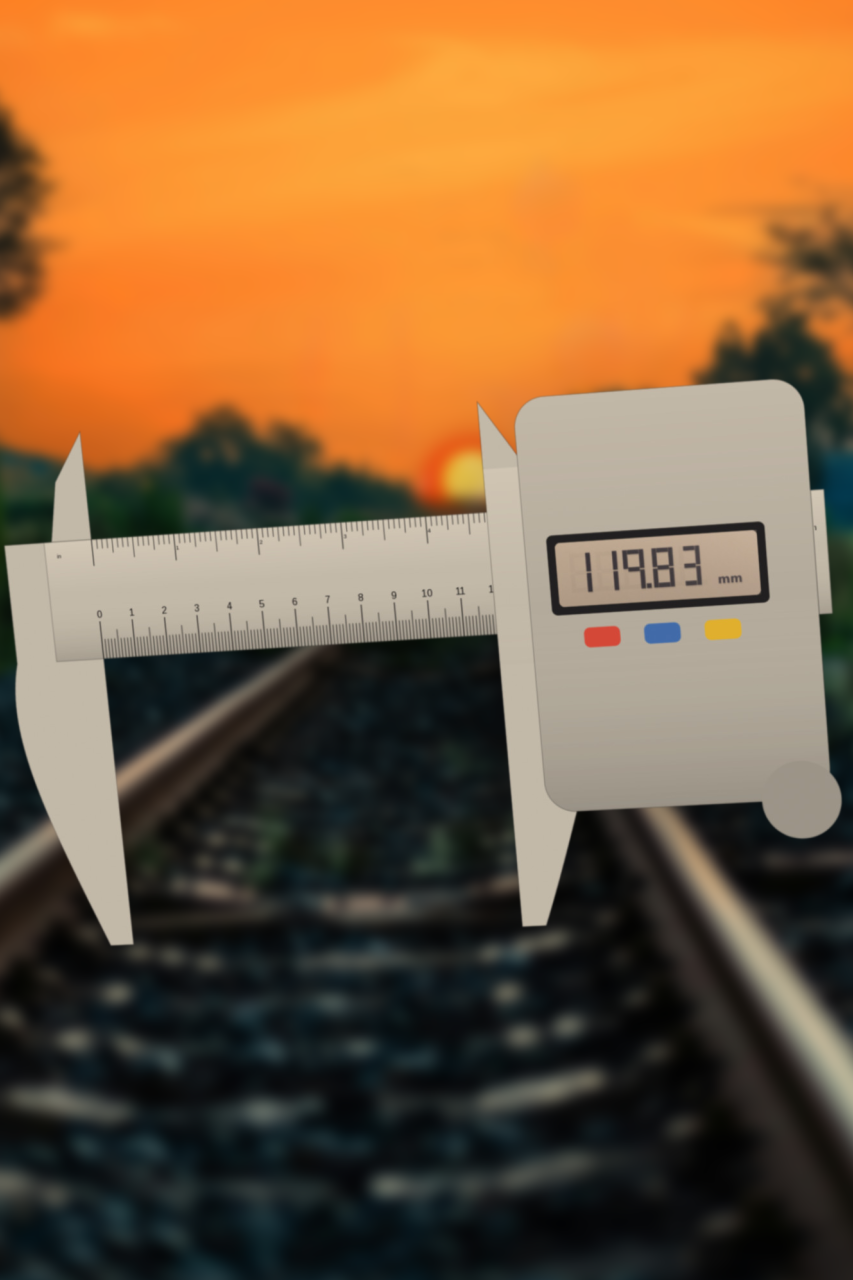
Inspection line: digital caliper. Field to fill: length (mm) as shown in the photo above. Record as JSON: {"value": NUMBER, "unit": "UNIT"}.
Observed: {"value": 119.83, "unit": "mm"}
